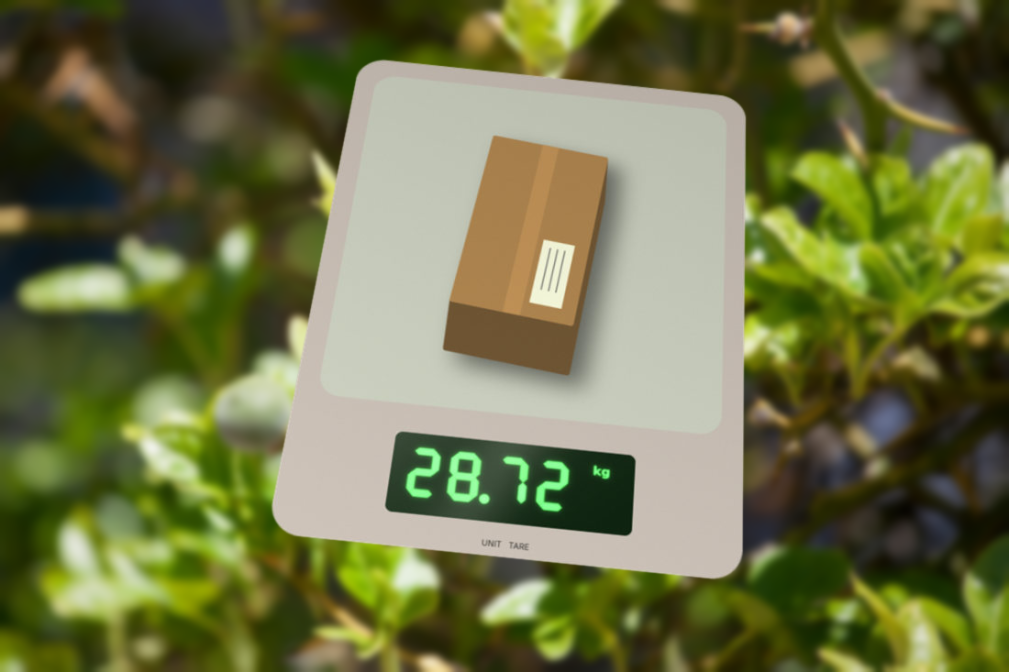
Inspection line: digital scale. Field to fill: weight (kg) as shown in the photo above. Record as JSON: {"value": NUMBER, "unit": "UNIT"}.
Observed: {"value": 28.72, "unit": "kg"}
